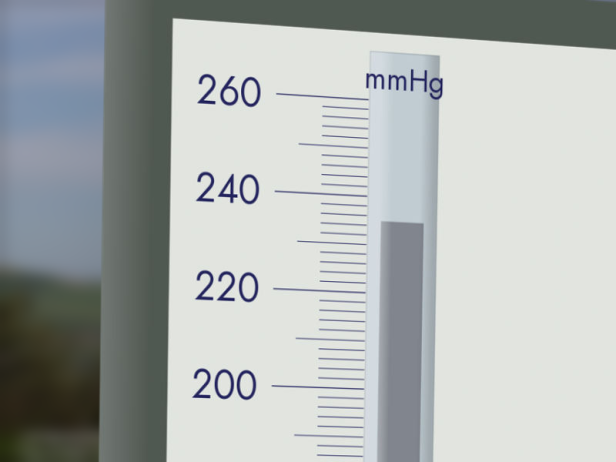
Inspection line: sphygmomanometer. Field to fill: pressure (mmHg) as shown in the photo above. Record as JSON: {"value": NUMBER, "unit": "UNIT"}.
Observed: {"value": 235, "unit": "mmHg"}
